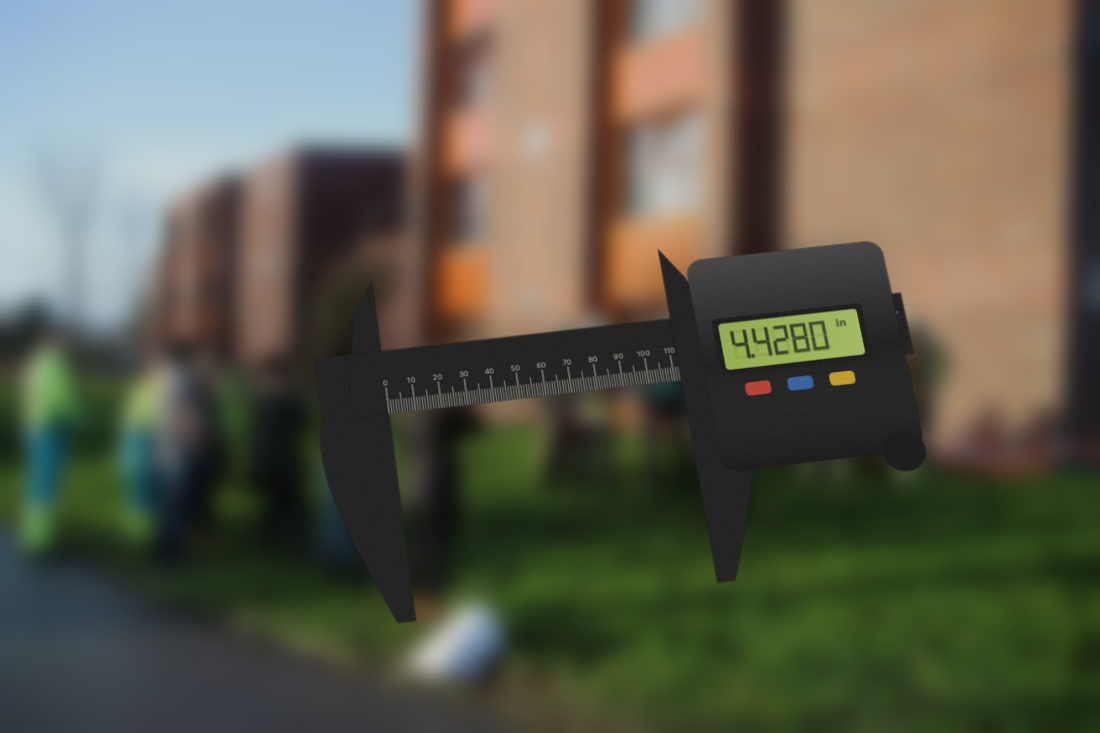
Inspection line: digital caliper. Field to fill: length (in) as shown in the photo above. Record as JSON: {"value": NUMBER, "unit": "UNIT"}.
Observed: {"value": 4.4280, "unit": "in"}
